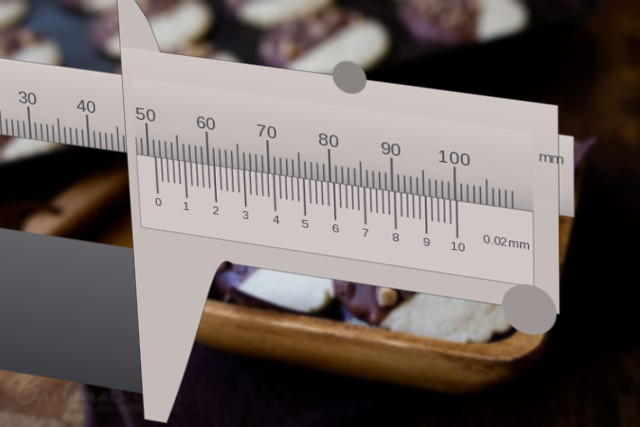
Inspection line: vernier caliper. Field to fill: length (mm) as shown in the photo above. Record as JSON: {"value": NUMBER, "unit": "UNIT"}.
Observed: {"value": 51.2, "unit": "mm"}
